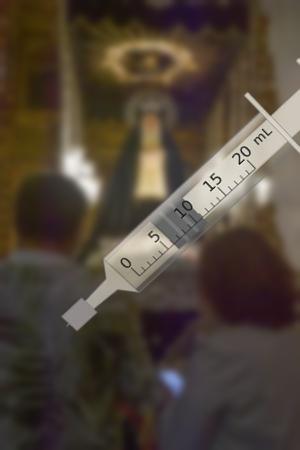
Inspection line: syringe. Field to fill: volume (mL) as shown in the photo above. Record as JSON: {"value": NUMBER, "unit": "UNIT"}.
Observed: {"value": 6, "unit": "mL"}
